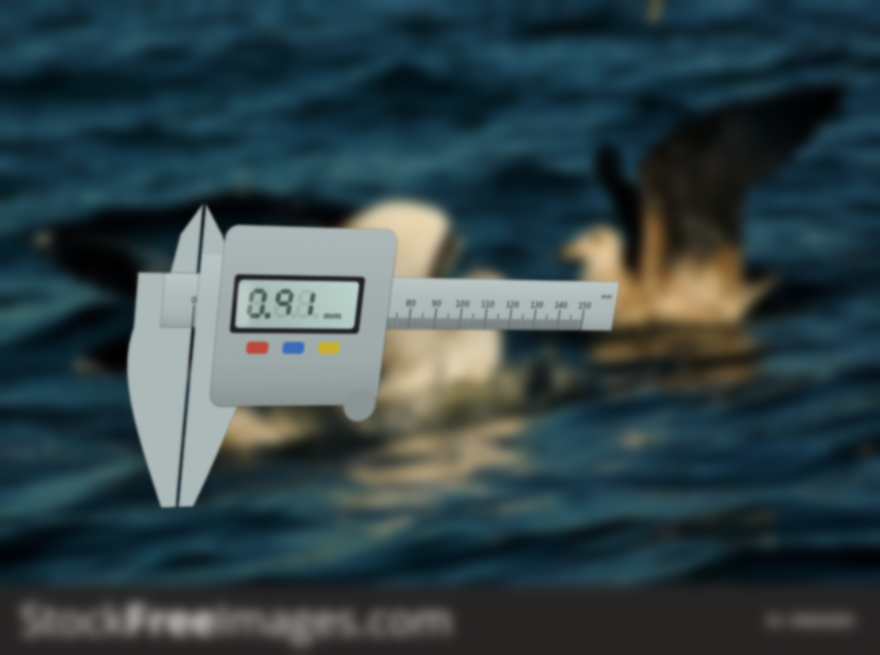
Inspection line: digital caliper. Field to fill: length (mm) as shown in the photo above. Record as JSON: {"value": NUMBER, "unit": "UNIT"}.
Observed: {"value": 0.91, "unit": "mm"}
